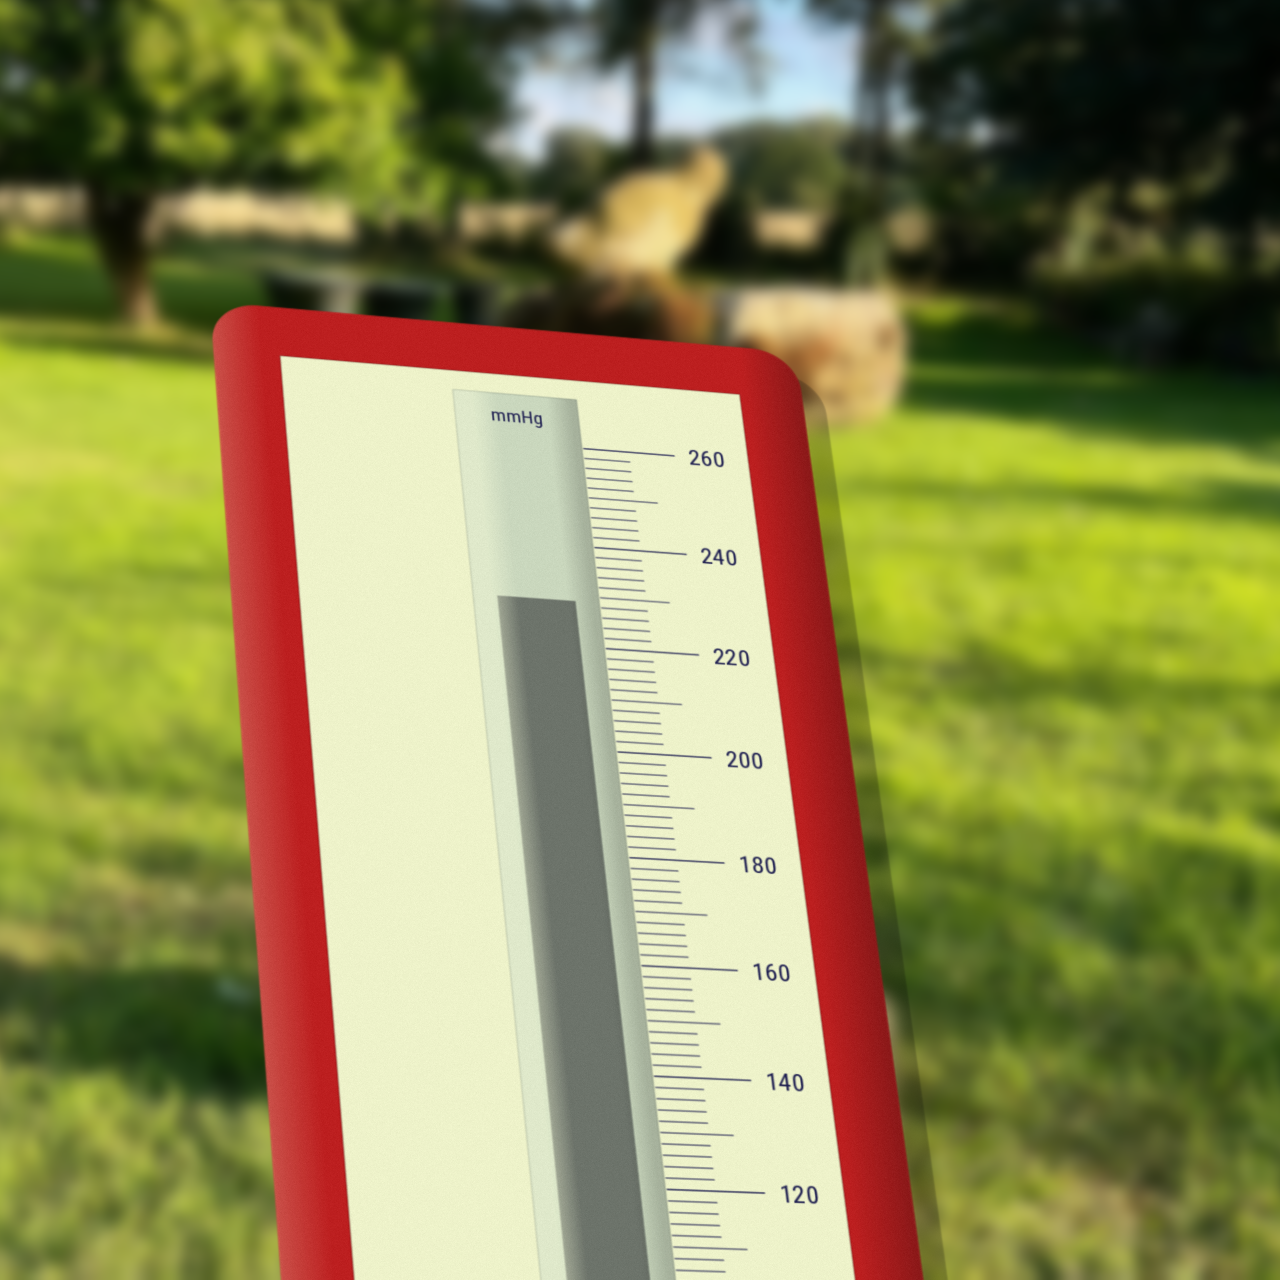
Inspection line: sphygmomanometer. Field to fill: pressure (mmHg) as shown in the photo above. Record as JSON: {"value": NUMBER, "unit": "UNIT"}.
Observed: {"value": 229, "unit": "mmHg"}
